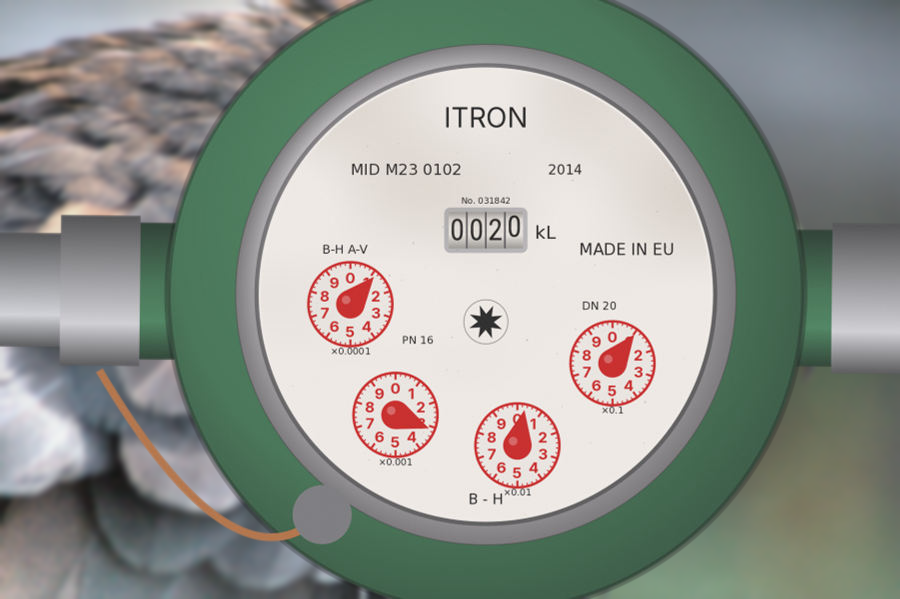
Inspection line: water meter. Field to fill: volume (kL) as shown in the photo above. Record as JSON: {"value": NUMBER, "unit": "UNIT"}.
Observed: {"value": 20.1031, "unit": "kL"}
